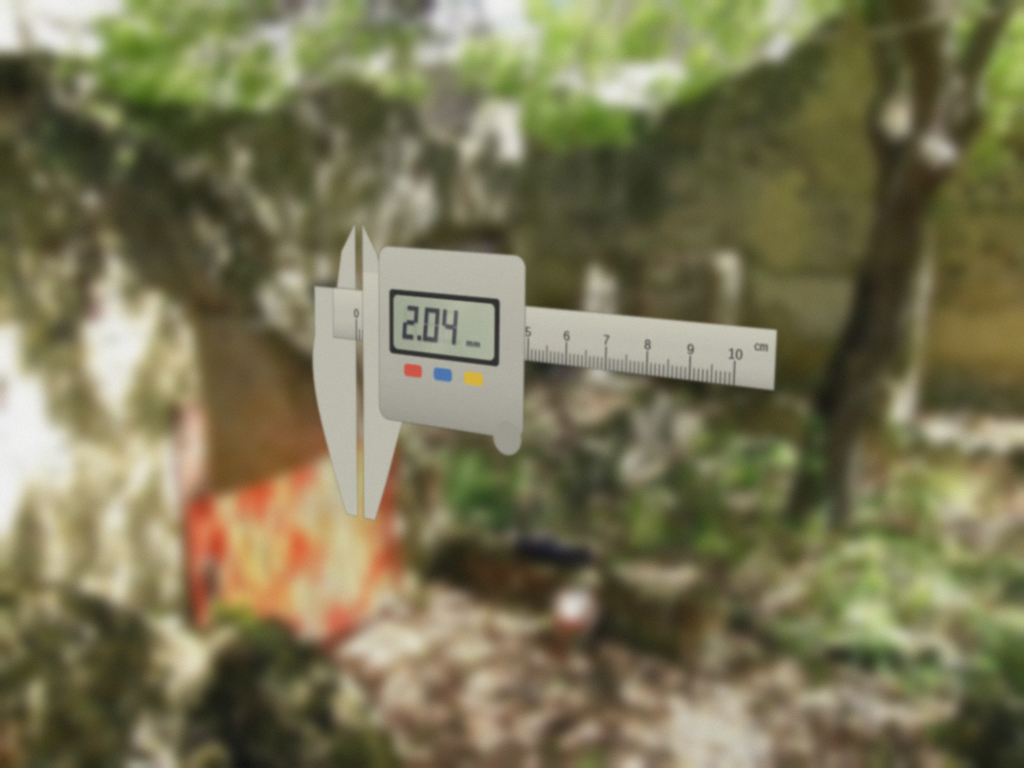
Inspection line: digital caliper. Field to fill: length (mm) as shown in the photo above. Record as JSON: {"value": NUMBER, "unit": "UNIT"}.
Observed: {"value": 2.04, "unit": "mm"}
